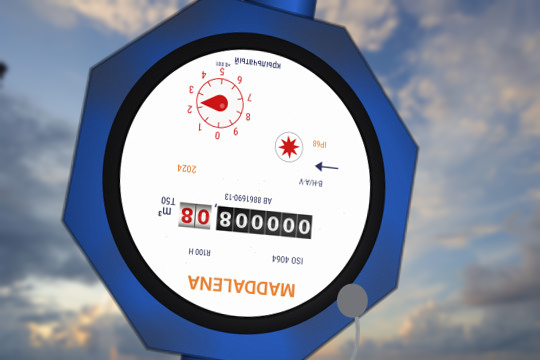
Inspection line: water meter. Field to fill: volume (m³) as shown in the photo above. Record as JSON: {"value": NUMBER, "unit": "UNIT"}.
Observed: {"value": 8.082, "unit": "m³"}
